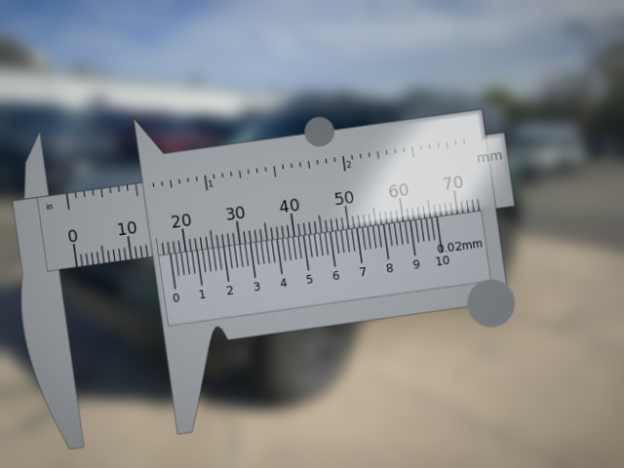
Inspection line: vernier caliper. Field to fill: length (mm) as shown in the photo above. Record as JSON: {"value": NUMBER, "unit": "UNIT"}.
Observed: {"value": 17.2, "unit": "mm"}
